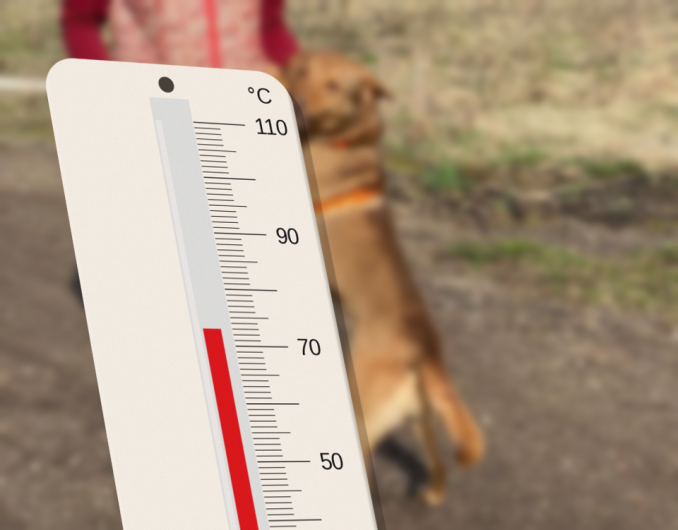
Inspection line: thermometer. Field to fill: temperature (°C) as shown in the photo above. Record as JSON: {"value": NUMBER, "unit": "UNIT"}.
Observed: {"value": 73, "unit": "°C"}
